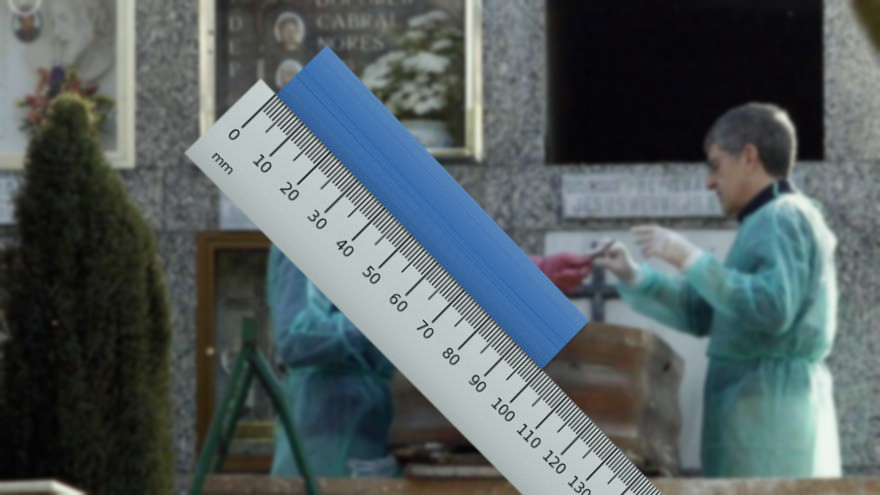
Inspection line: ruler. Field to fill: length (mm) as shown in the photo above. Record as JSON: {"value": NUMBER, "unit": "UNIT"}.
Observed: {"value": 100, "unit": "mm"}
